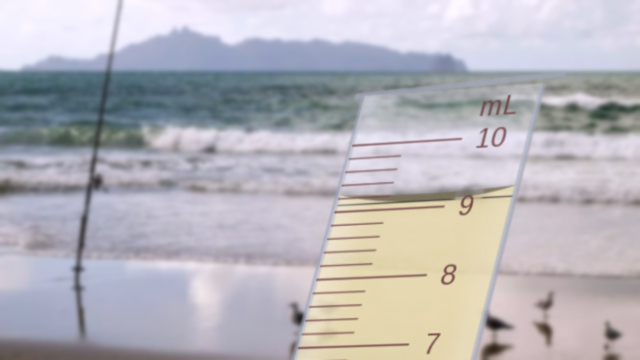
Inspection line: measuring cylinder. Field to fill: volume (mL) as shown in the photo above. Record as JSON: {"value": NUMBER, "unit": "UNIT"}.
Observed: {"value": 9.1, "unit": "mL"}
